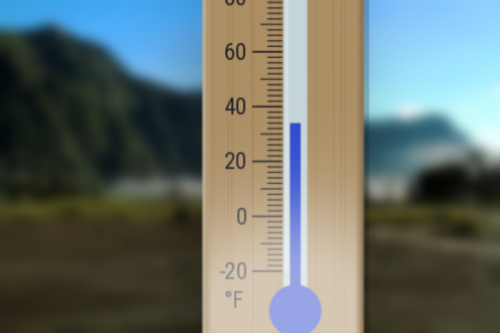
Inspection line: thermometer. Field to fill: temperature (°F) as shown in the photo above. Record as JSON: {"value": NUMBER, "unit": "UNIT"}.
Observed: {"value": 34, "unit": "°F"}
